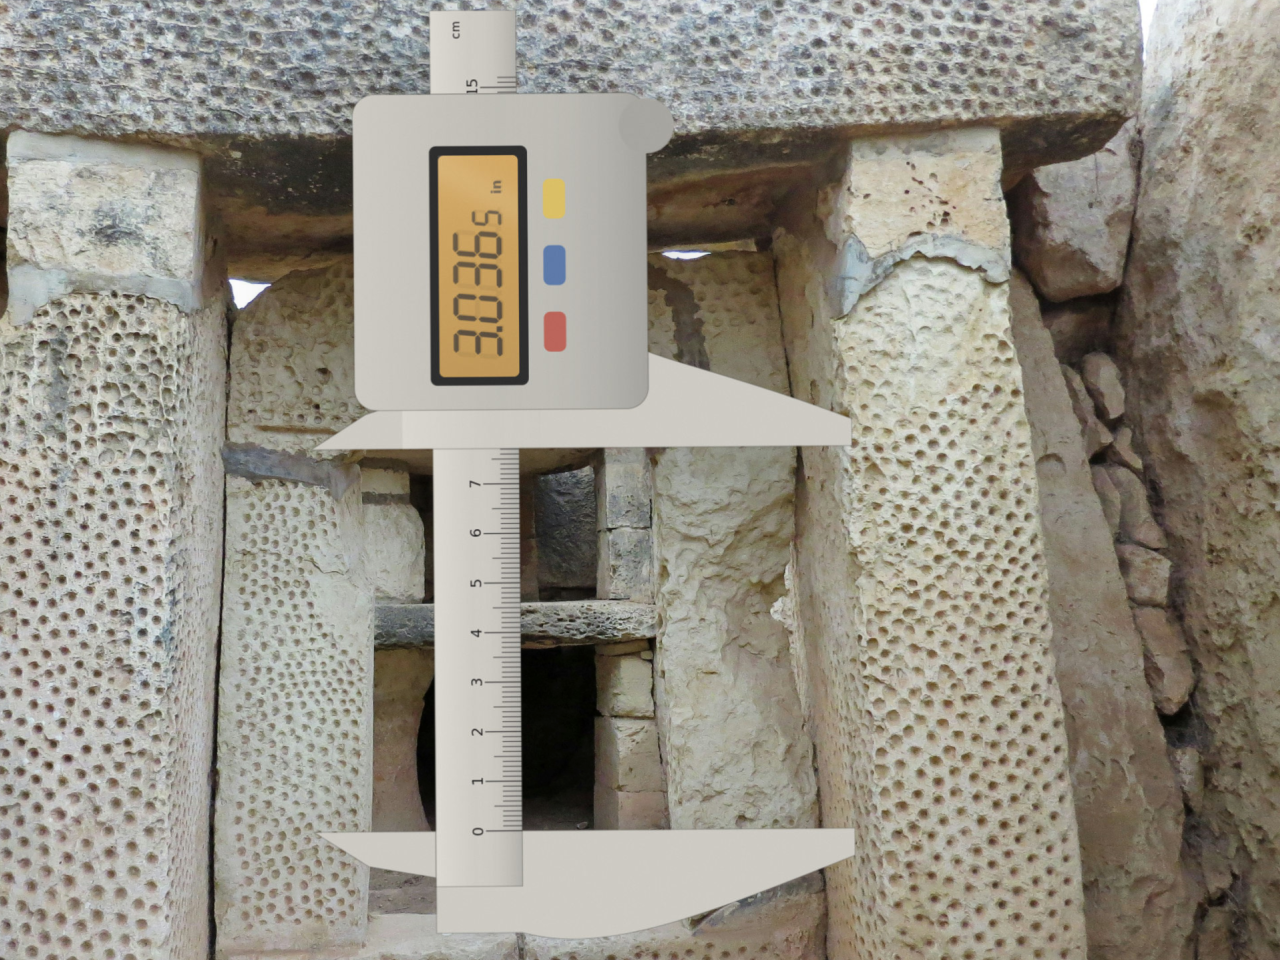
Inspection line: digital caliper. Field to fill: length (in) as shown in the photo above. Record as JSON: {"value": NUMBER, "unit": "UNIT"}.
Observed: {"value": 3.0365, "unit": "in"}
